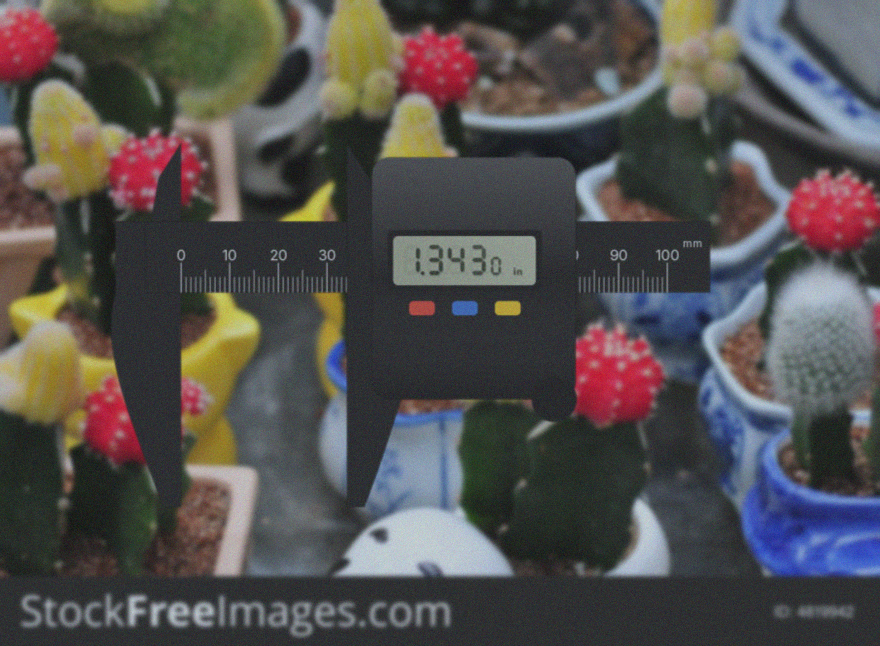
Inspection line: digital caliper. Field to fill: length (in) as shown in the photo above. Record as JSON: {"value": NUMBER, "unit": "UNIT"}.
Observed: {"value": 1.3430, "unit": "in"}
